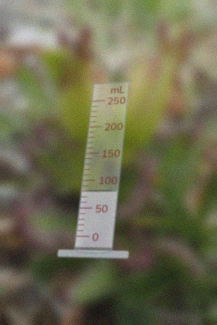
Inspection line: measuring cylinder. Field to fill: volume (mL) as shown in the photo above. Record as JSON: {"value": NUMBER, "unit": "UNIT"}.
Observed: {"value": 80, "unit": "mL"}
